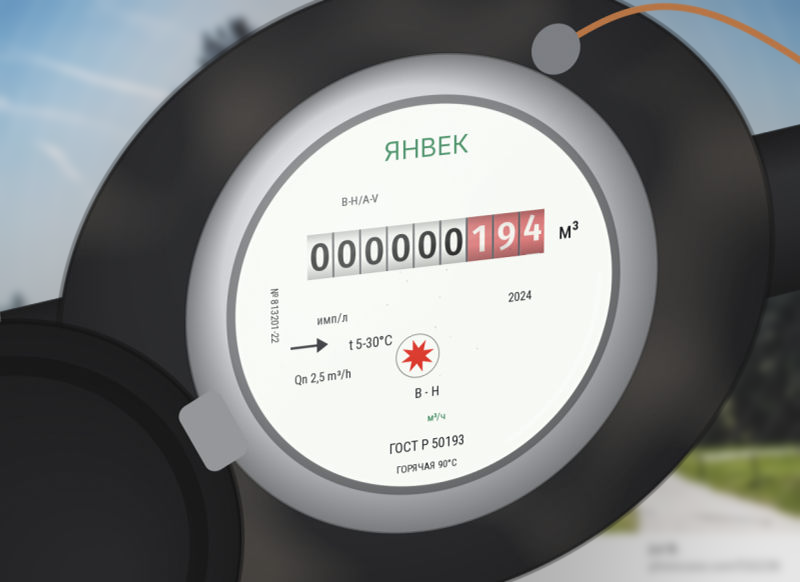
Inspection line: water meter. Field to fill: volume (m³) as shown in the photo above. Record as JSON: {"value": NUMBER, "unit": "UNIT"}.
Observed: {"value": 0.194, "unit": "m³"}
